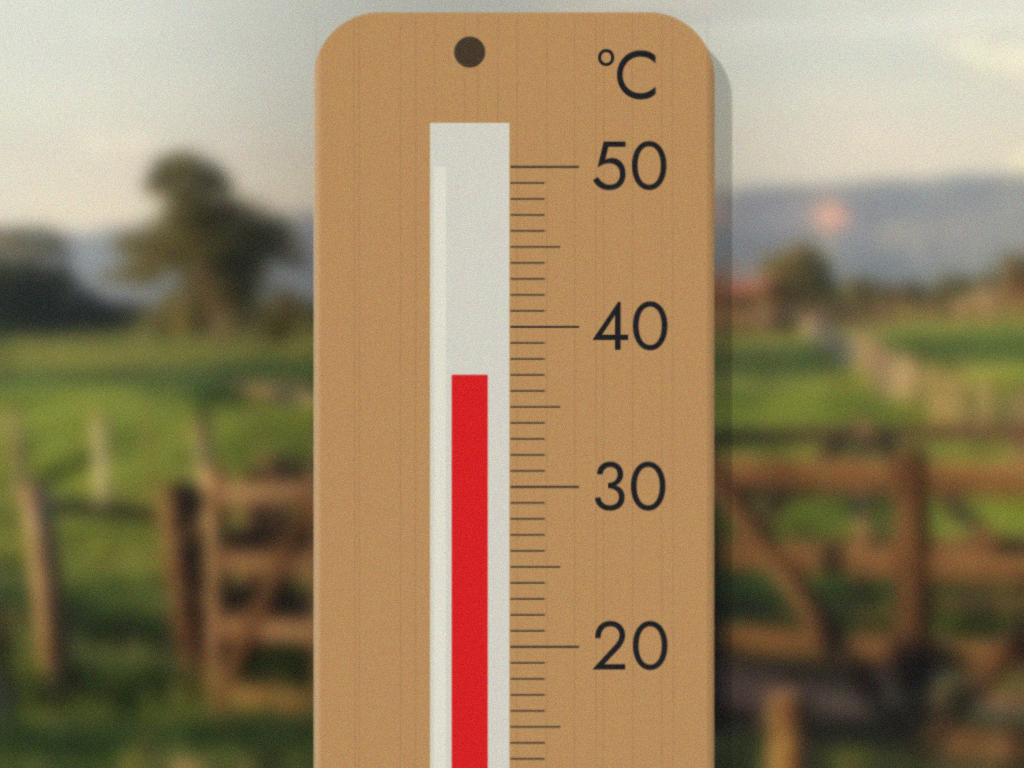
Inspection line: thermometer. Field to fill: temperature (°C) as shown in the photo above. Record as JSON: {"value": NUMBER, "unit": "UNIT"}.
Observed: {"value": 37, "unit": "°C"}
